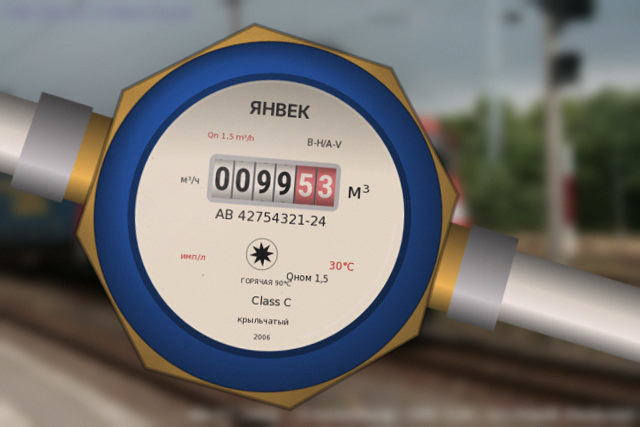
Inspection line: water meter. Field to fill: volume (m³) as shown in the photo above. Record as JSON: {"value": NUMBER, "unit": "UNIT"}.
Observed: {"value": 99.53, "unit": "m³"}
